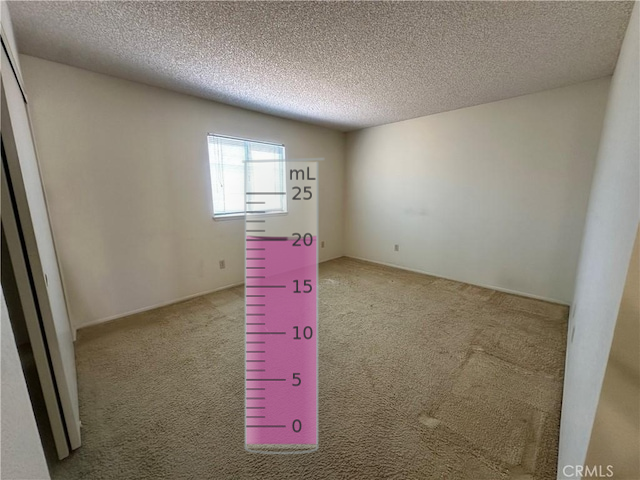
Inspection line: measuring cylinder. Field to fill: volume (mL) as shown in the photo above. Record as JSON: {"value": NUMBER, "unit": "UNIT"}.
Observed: {"value": 20, "unit": "mL"}
